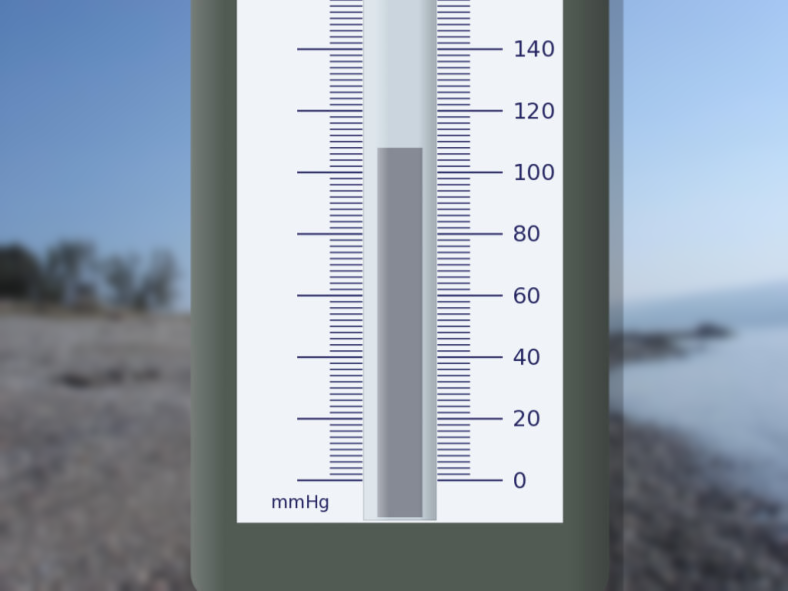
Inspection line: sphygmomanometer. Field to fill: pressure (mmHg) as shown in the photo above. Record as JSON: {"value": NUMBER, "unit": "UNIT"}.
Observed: {"value": 108, "unit": "mmHg"}
